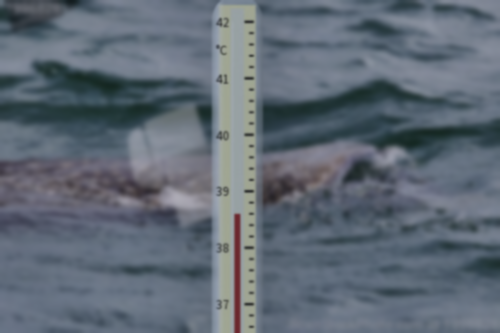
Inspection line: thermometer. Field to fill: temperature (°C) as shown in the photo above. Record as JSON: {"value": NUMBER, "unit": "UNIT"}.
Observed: {"value": 38.6, "unit": "°C"}
